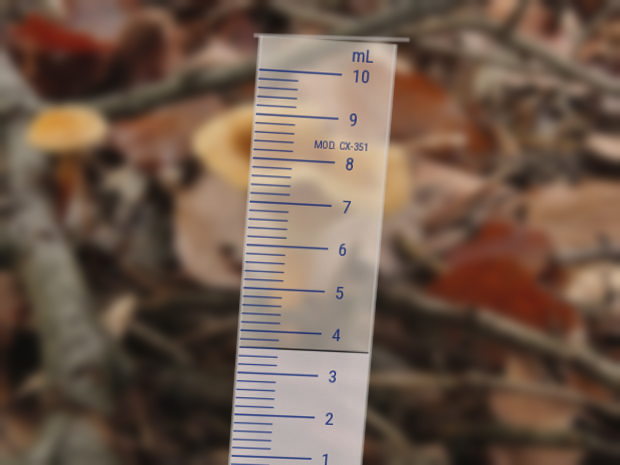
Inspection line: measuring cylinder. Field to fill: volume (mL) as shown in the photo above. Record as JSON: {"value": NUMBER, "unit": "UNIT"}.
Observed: {"value": 3.6, "unit": "mL"}
